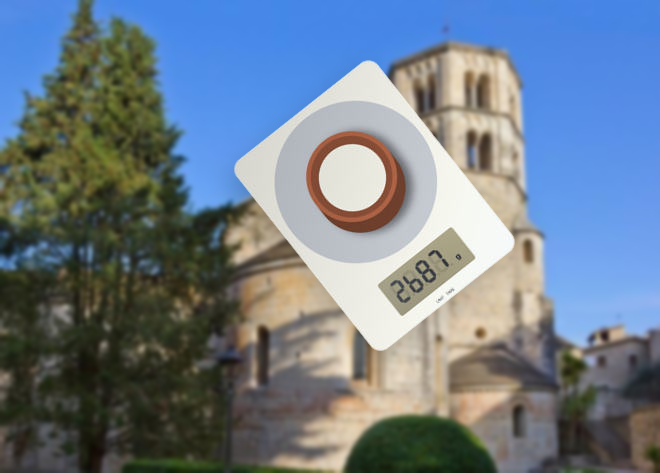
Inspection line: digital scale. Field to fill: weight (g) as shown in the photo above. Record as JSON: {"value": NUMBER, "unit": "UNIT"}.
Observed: {"value": 2687, "unit": "g"}
